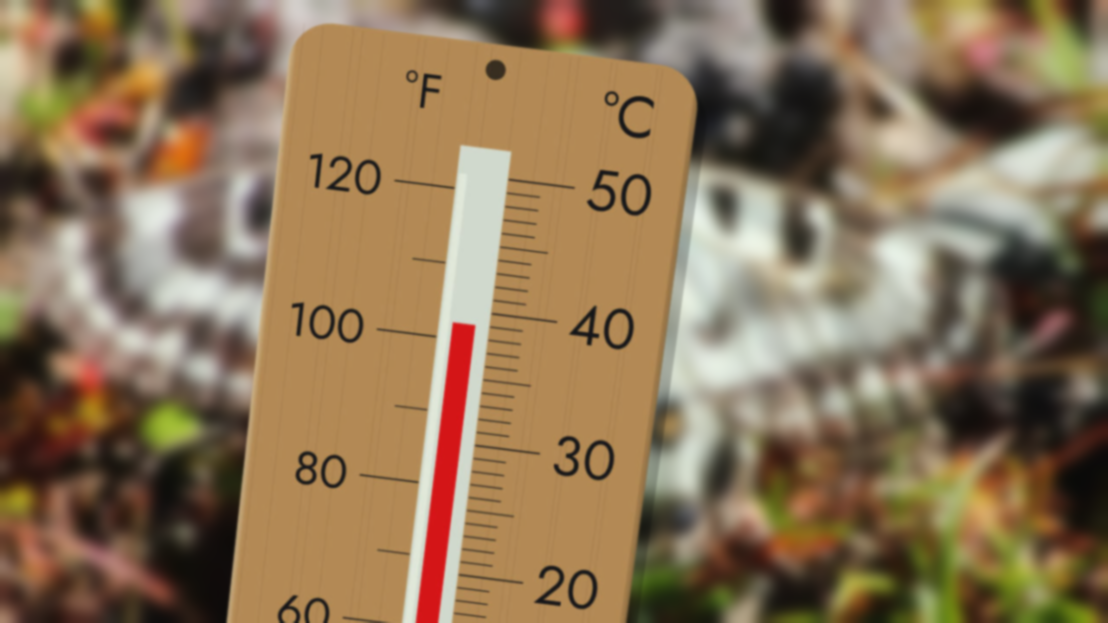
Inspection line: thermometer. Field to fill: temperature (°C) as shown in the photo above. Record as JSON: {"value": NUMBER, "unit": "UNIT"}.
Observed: {"value": 39, "unit": "°C"}
